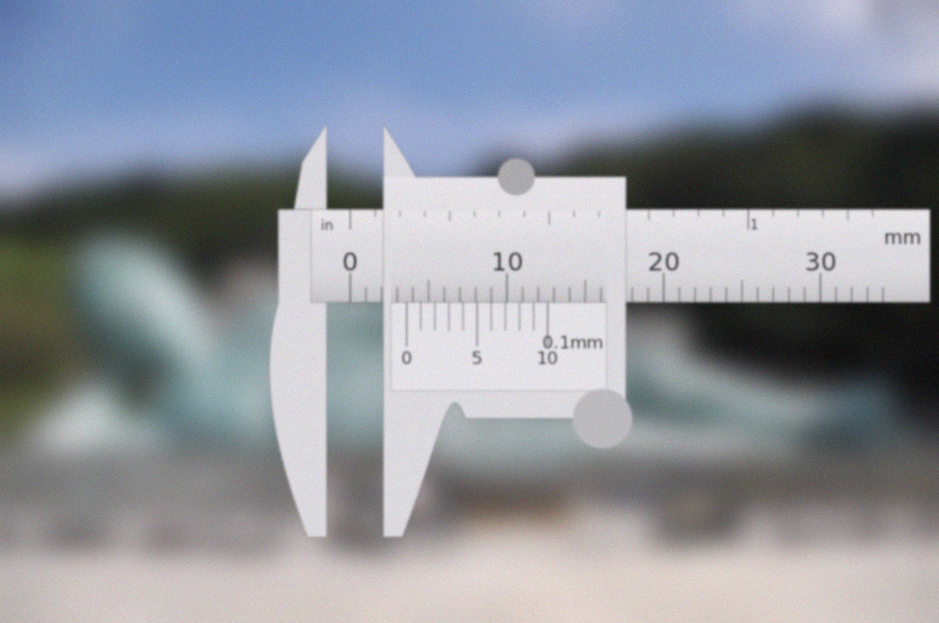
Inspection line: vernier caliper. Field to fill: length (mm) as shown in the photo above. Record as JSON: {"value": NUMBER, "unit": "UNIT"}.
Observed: {"value": 3.6, "unit": "mm"}
